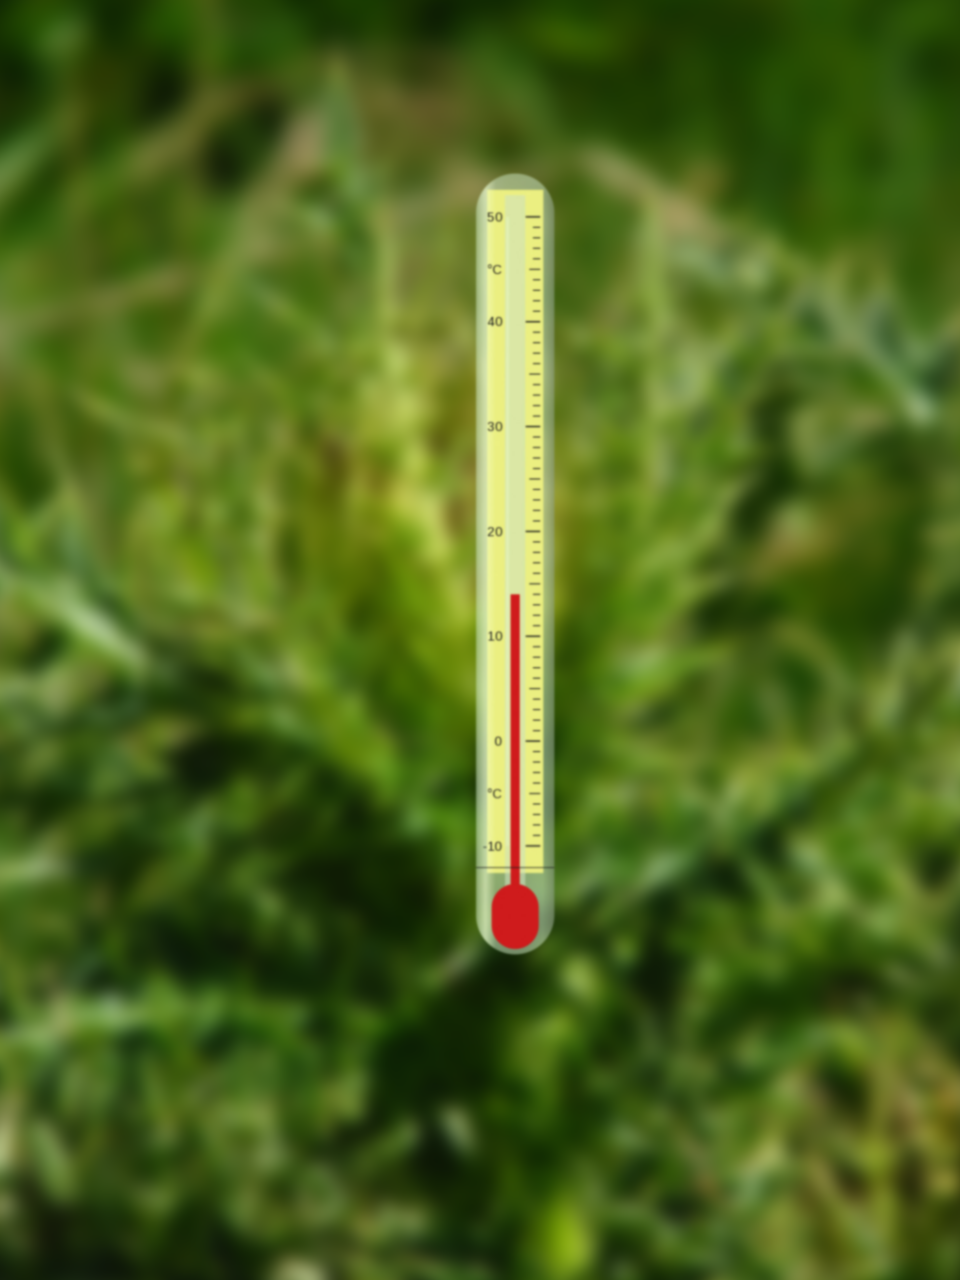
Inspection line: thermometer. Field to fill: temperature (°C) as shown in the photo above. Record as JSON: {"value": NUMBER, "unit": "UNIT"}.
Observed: {"value": 14, "unit": "°C"}
